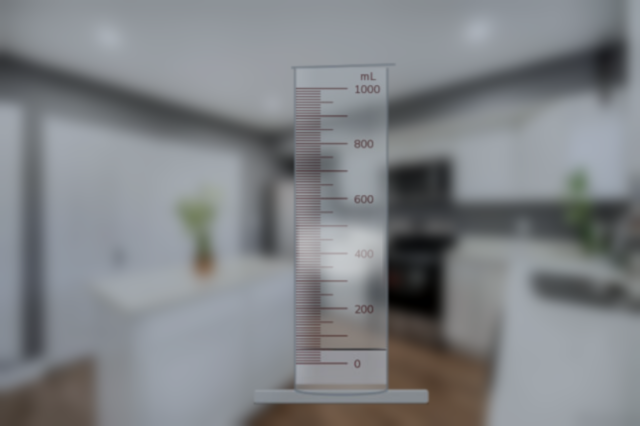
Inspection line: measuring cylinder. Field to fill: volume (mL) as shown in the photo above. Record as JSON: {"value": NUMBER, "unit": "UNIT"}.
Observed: {"value": 50, "unit": "mL"}
